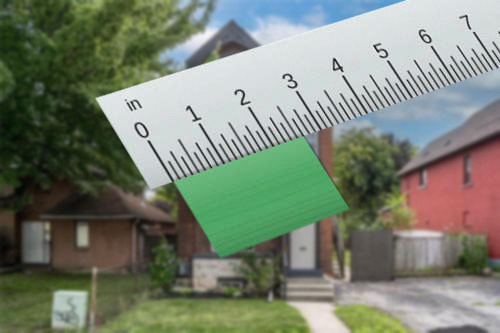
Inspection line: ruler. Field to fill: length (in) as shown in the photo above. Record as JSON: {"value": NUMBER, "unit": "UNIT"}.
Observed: {"value": 2.625, "unit": "in"}
